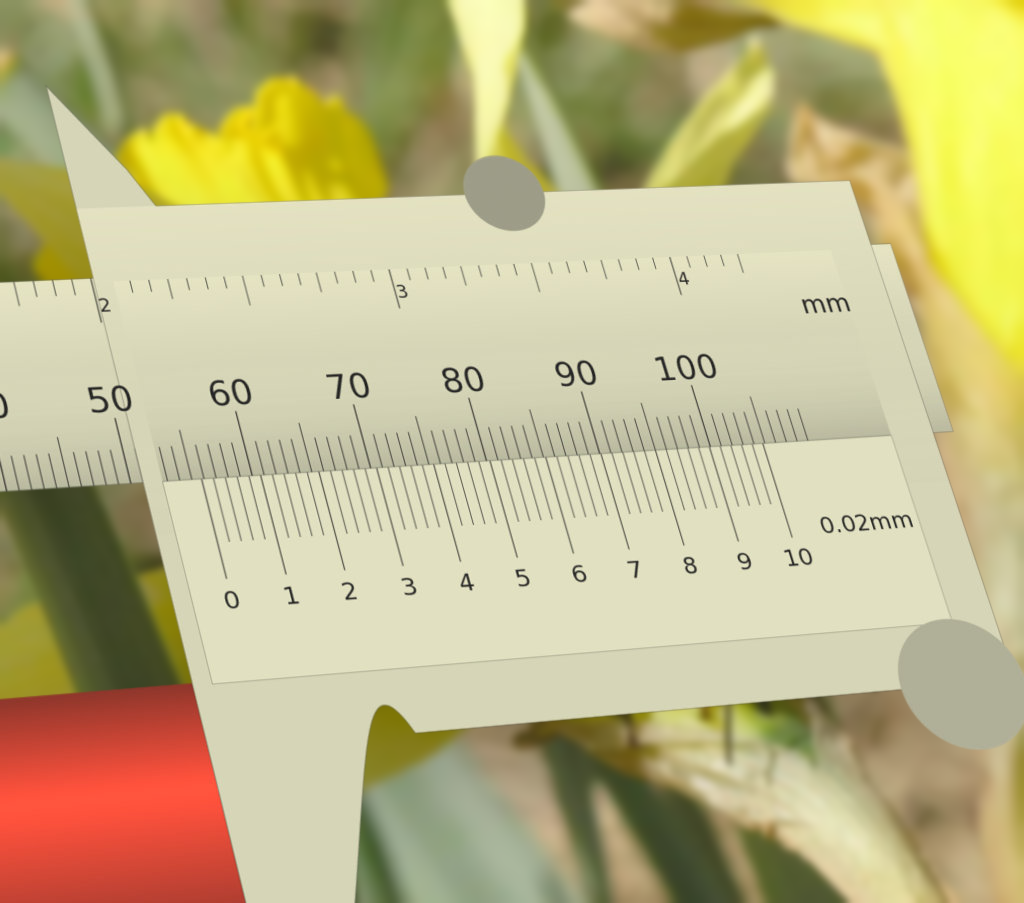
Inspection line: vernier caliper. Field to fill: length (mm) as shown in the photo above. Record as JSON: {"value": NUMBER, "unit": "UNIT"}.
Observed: {"value": 55.8, "unit": "mm"}
